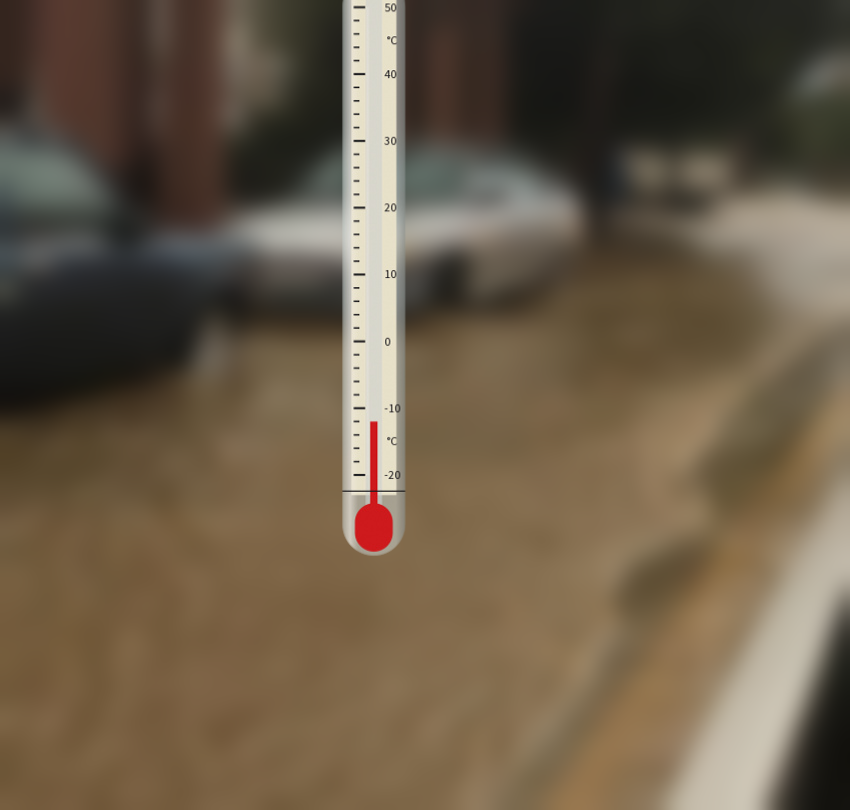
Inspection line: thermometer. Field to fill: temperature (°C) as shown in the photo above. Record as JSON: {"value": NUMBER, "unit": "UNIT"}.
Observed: {"value": -12, "unit": "°C"}
